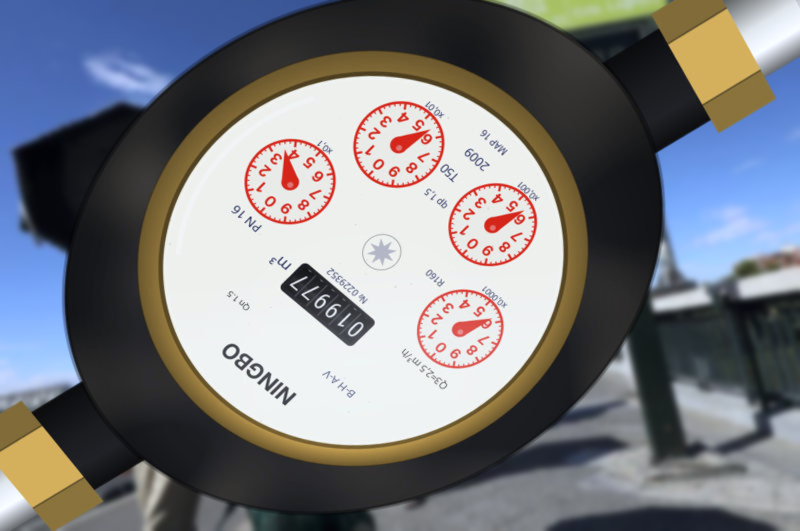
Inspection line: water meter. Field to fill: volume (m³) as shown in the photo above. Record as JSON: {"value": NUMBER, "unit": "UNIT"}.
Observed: {"value": 19977.3555, "unit": "m³"}
